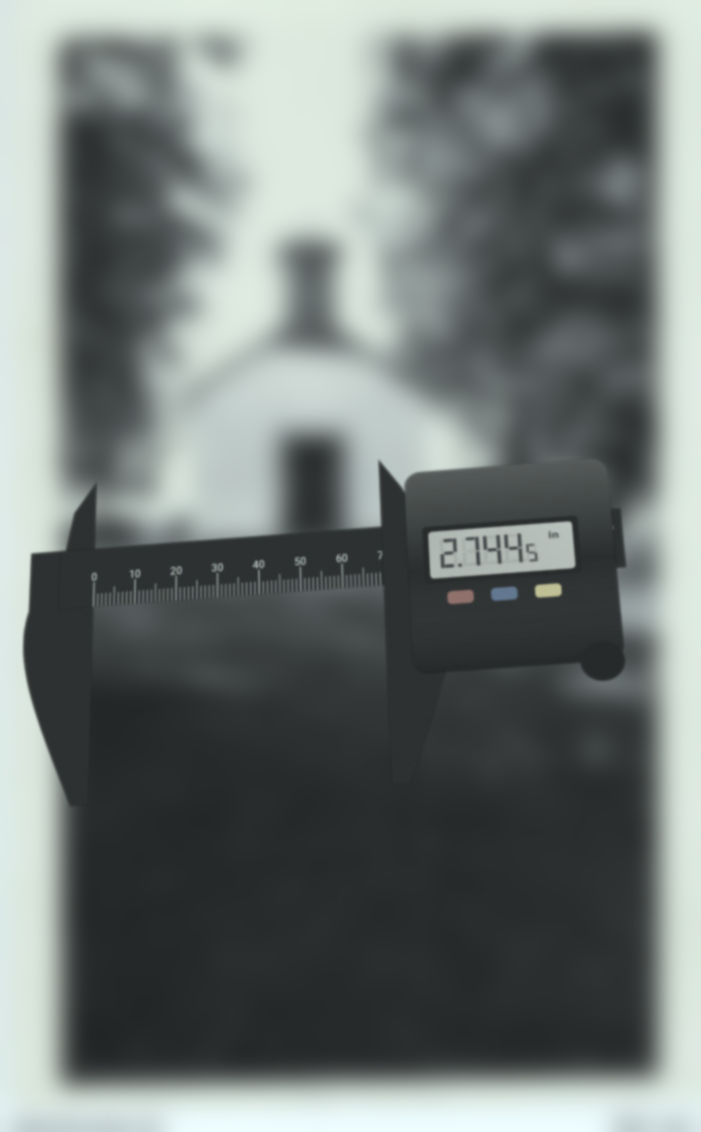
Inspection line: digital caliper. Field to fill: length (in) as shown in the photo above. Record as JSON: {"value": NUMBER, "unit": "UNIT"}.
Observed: {"value": 2.7445, "unit": "in"}
